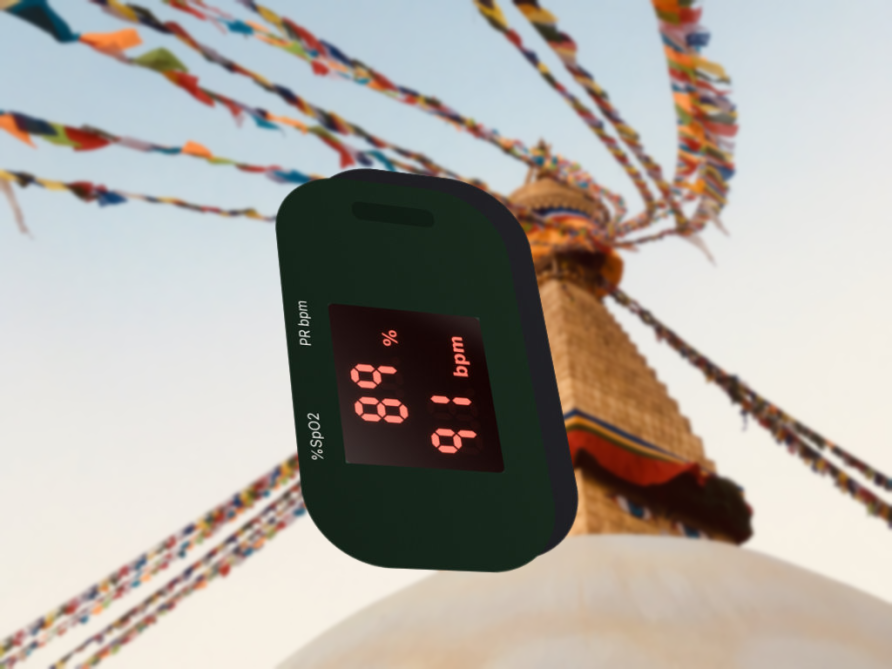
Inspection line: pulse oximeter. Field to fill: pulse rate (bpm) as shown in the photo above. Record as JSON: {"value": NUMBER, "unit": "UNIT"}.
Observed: {"value": 91, "unit": "bpm"}
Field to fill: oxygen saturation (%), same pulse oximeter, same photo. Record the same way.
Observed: {"value": 89, "unit": "%"}
